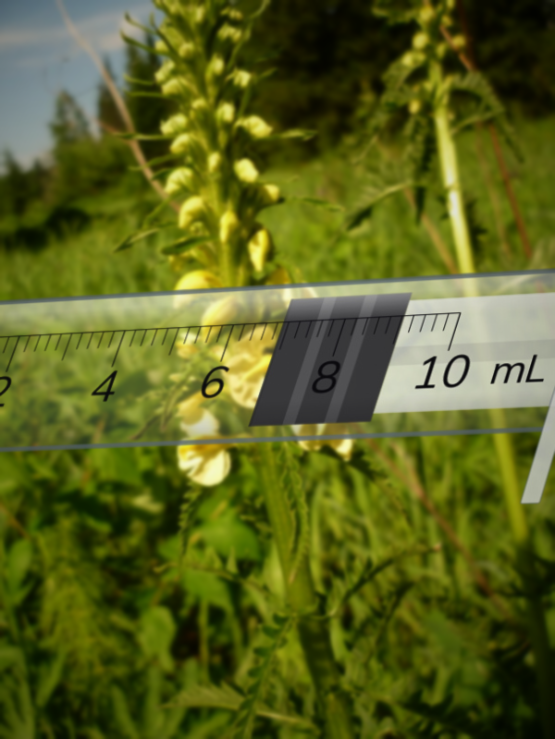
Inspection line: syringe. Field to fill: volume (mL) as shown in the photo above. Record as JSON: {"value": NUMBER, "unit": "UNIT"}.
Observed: {"value": 6.9, "unit": "mL"}
